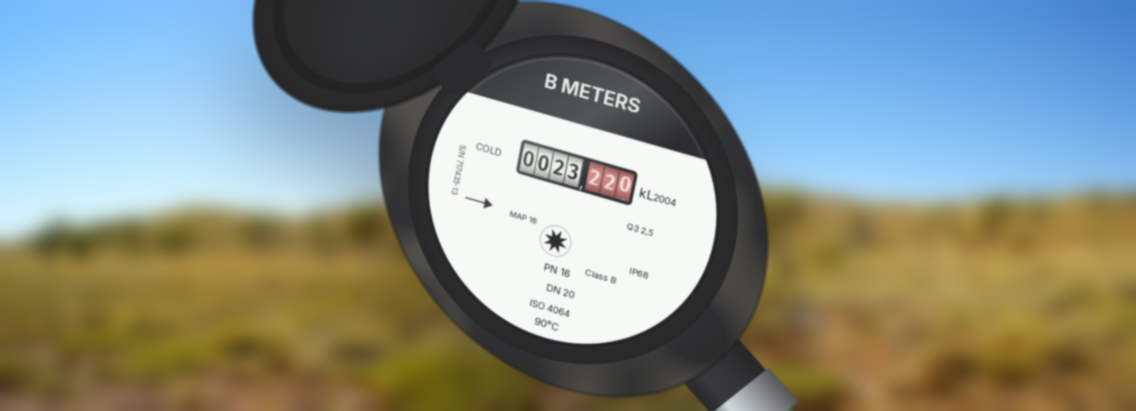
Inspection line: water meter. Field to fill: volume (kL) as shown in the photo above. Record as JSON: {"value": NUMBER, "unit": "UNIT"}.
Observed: {"value": 23.220, "unit": "kL"}
